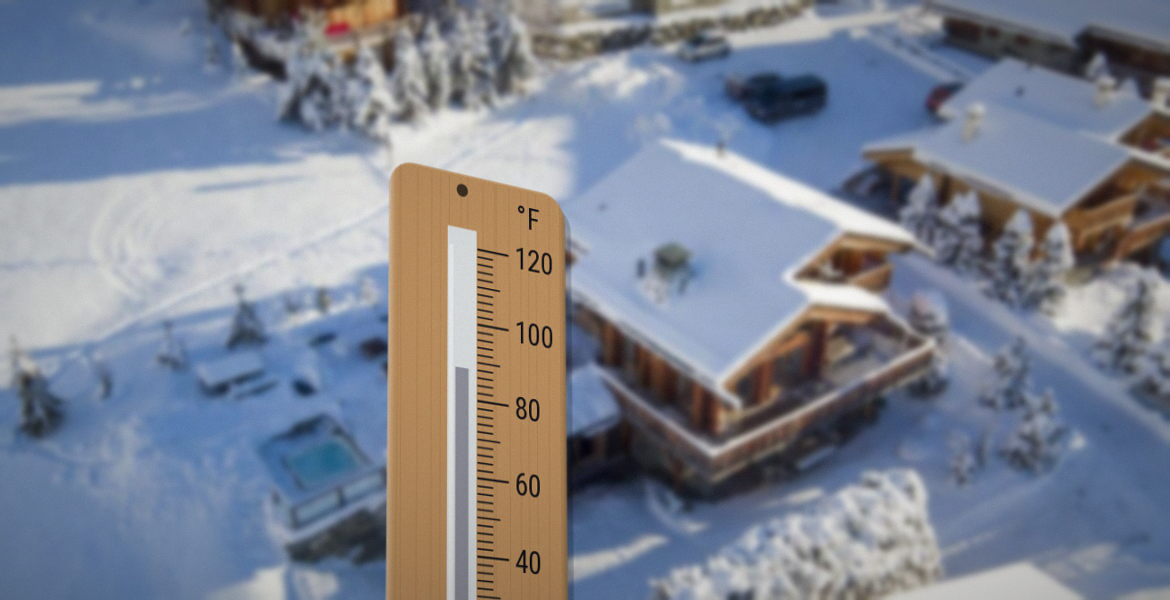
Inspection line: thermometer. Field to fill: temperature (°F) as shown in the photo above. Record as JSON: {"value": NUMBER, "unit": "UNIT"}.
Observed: {"value": 88, "unit": "°F"}
